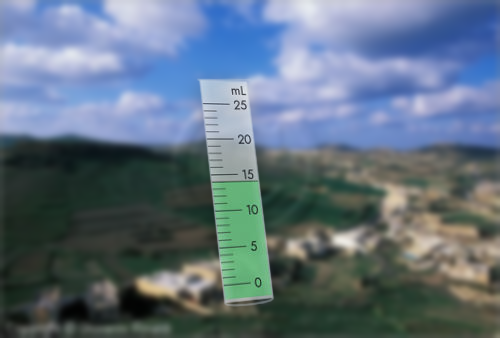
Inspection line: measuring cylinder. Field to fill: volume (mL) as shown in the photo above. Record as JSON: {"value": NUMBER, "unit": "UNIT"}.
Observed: {"value": 14, "unit": "mL"}
